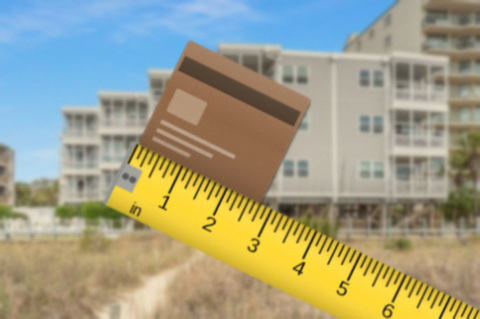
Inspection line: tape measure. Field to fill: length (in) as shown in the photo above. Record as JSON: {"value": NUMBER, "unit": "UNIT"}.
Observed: {"value": 2.75, "unit": "in"}
